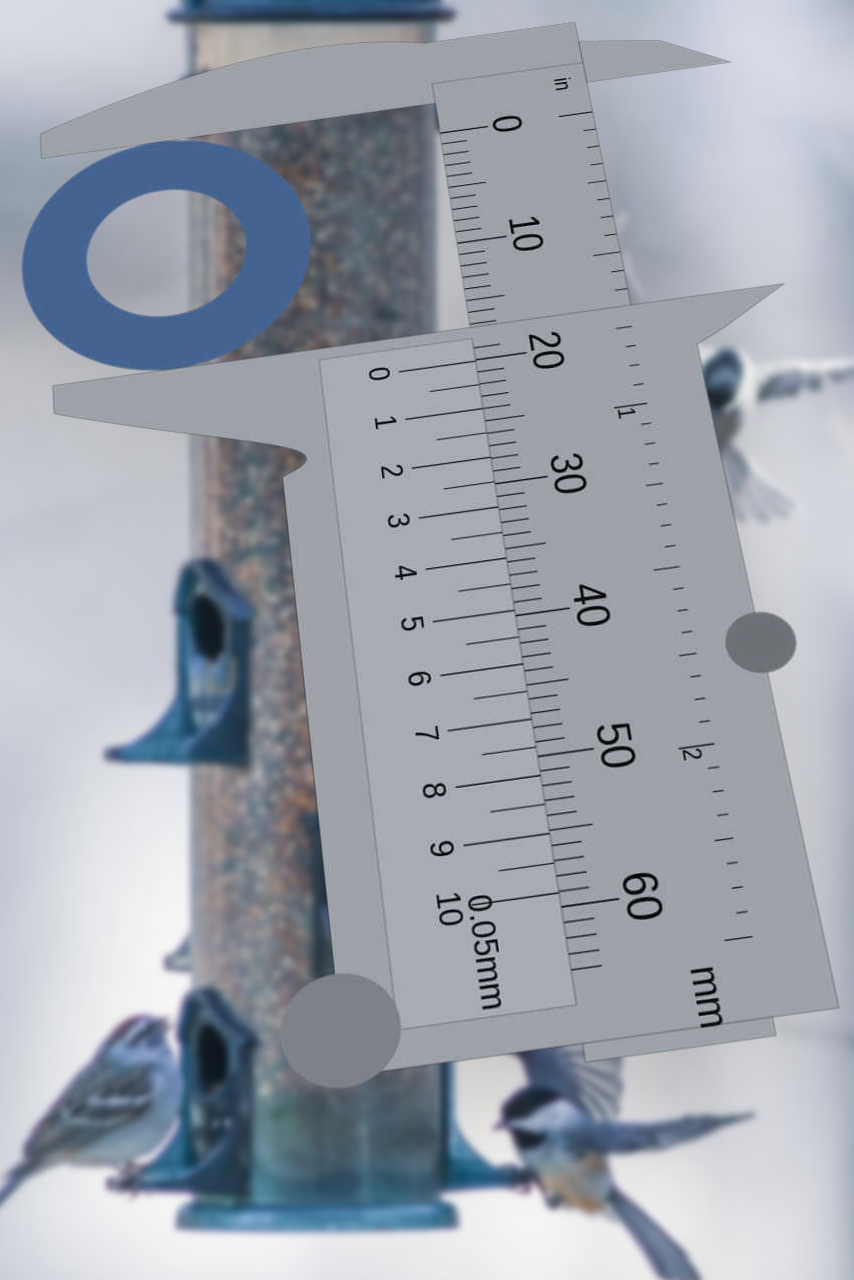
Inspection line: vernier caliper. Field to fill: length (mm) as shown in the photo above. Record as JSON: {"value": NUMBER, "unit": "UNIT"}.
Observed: {"value": 20.1, "unit": "mm"}
